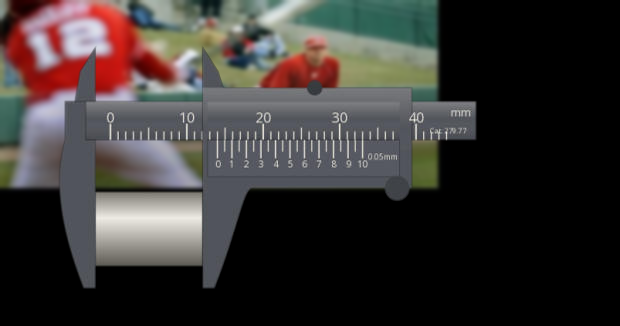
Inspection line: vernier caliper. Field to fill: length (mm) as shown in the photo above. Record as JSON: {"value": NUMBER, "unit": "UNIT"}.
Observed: {"value": 14.0, "unit": "mm"}
